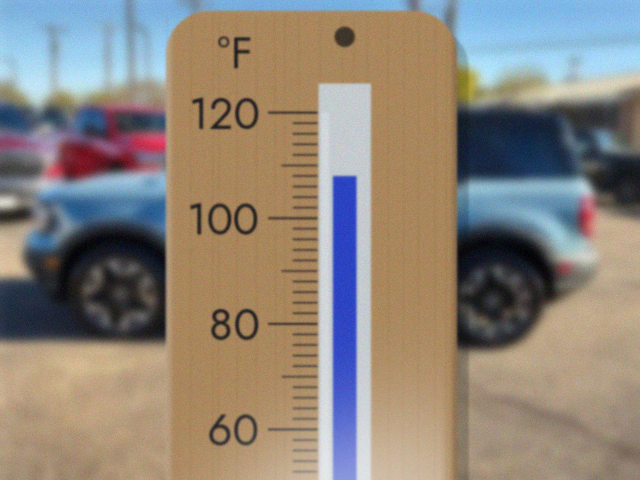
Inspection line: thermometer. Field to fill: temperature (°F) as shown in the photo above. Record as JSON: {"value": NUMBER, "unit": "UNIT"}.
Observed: {"value": 108, "unit": "°F"}
